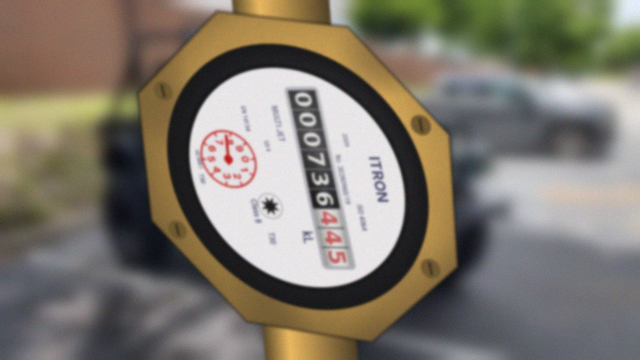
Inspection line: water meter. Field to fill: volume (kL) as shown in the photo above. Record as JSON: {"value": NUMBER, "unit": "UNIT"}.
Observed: {"value": 736.4457, "unit": "kL"}
